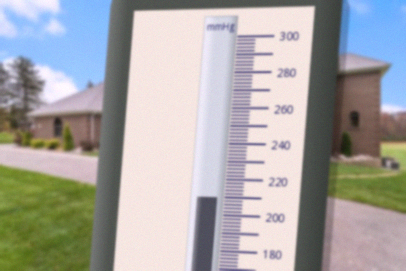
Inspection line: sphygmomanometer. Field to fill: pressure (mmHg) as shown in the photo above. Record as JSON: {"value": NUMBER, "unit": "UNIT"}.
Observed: {"value": 210, "unit": "mmHg"}
